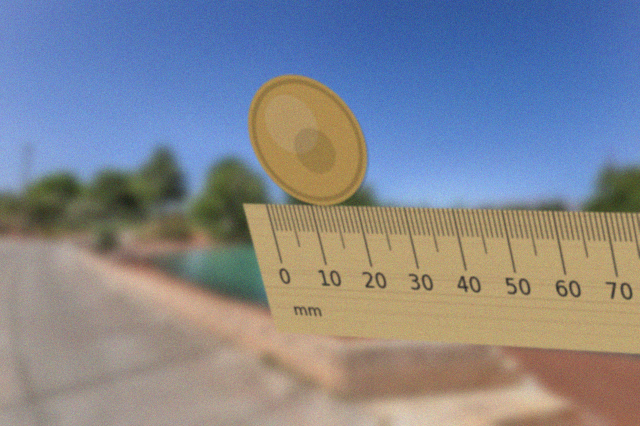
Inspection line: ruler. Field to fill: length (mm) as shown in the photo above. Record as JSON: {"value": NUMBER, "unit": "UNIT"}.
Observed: {"value": 25, "unit": "mm"}
